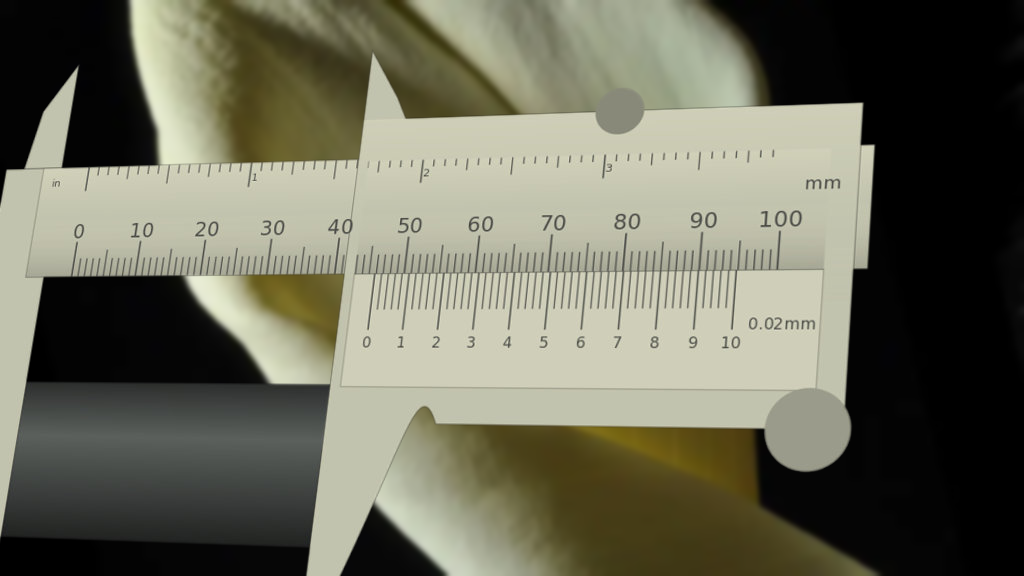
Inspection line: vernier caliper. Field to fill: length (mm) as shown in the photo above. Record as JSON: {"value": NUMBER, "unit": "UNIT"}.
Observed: {"value": 45.8, "unit": "mm"}
